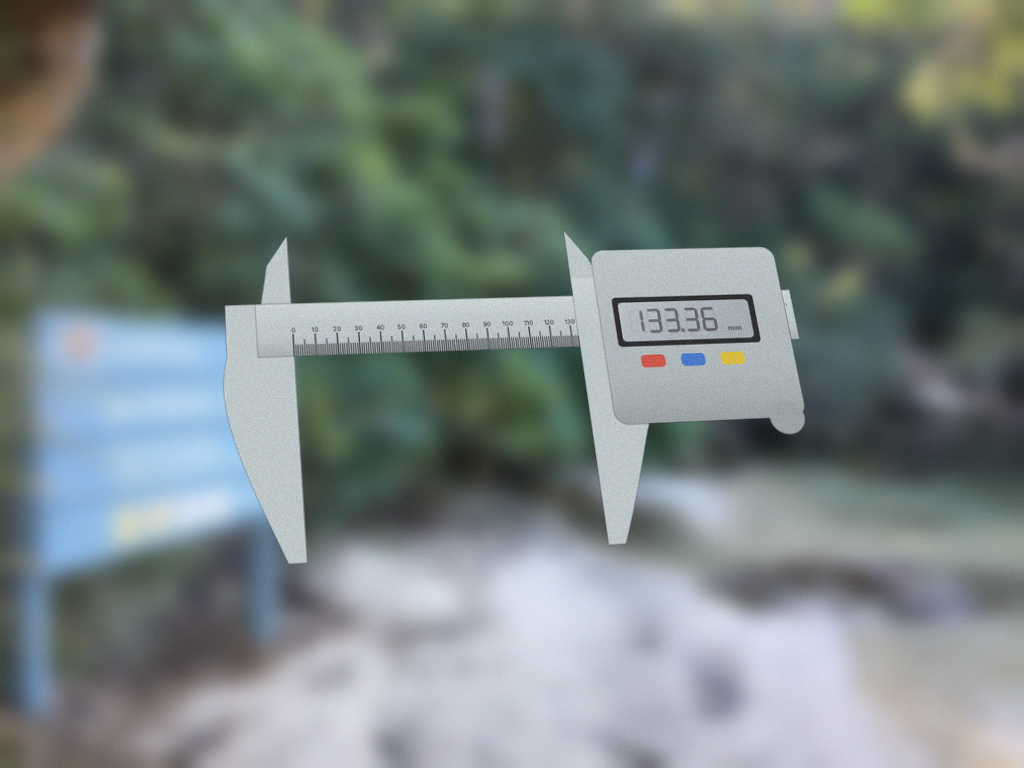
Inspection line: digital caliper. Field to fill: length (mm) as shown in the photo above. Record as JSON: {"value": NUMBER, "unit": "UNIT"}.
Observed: {"value": 133.36, "unit": "mm"}
